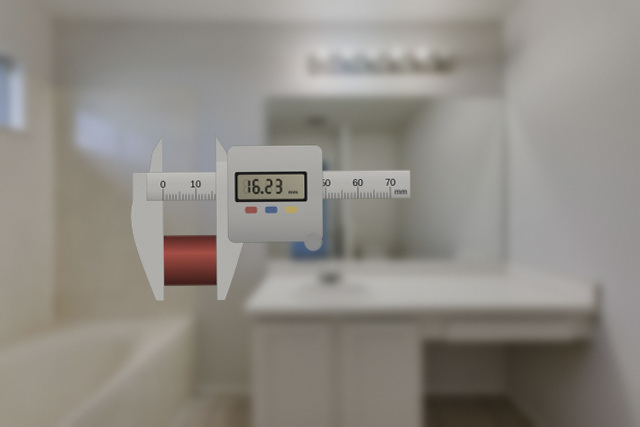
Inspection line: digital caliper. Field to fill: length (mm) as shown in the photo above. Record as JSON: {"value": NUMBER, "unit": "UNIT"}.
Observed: {"value": 16.23, "unit": "mm"}
